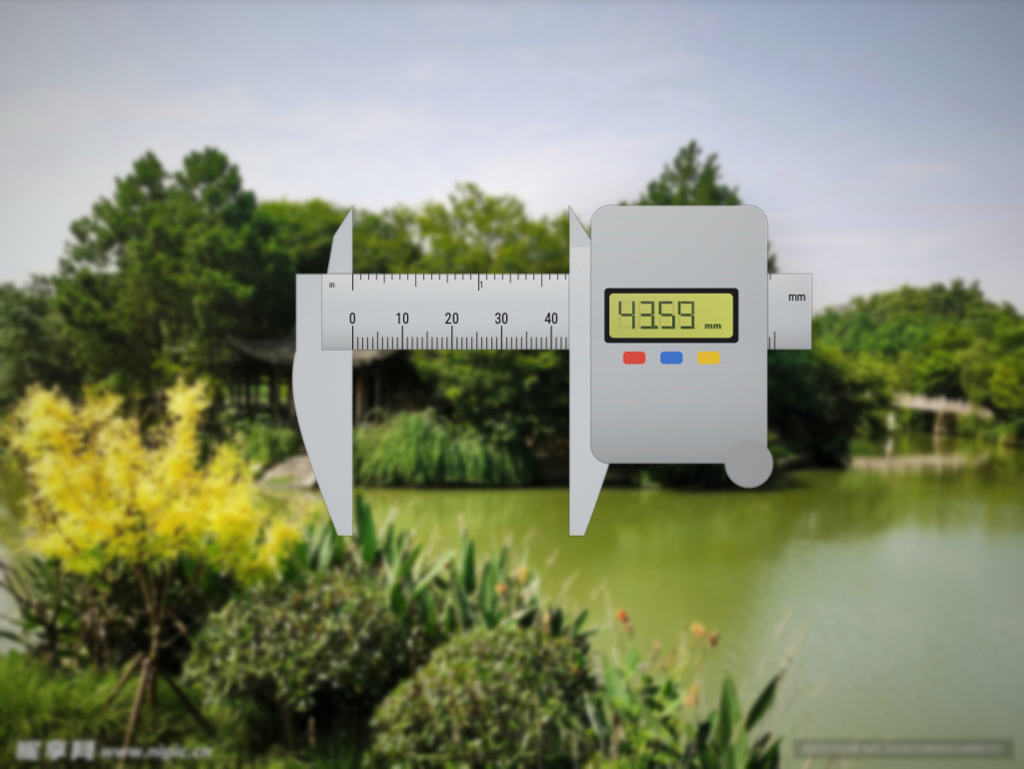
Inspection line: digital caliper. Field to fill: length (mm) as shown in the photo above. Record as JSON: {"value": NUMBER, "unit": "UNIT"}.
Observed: {"value": 43.59, "unit": "mm"}
